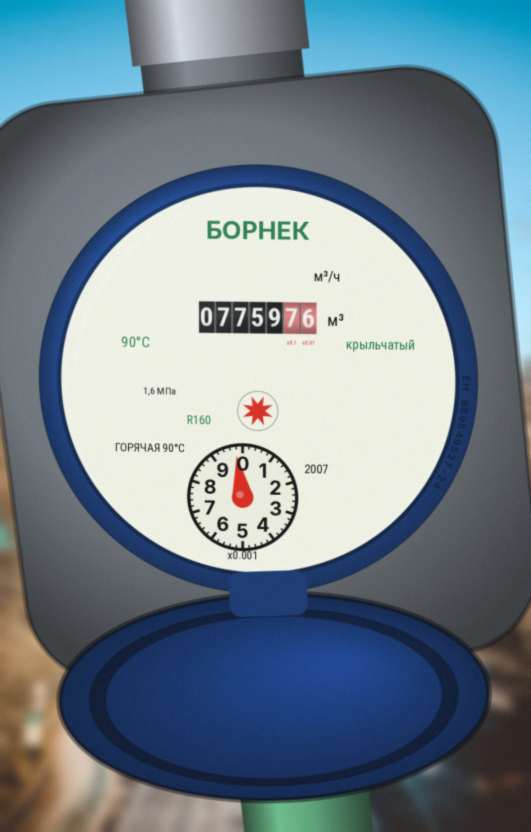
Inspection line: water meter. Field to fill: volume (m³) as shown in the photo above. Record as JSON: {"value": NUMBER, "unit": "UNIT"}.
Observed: {"value": 7759.759, "unit": "m³"}
